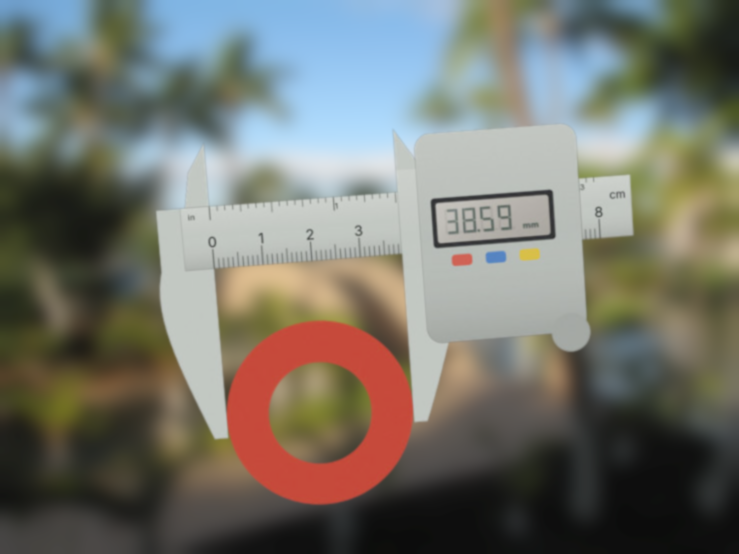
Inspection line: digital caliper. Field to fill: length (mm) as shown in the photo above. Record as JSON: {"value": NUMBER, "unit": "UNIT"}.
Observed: {"value": 38.59, "unit": "mm"}
